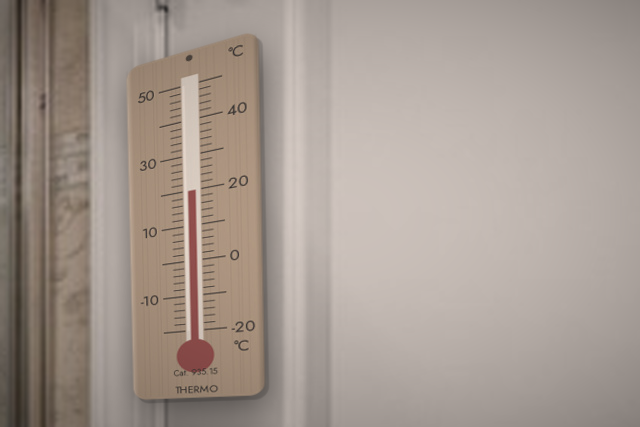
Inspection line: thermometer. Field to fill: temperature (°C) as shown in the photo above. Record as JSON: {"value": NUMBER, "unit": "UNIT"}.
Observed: {"value": 20, "unit": "°C"}
